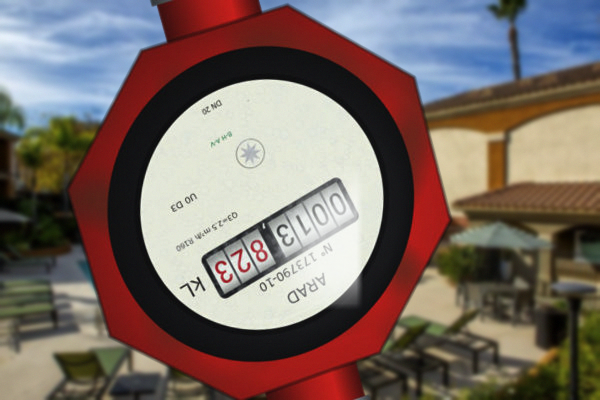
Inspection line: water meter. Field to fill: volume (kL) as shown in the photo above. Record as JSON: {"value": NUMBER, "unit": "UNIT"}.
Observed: {"value": 13.823, "unit": "kL"}
